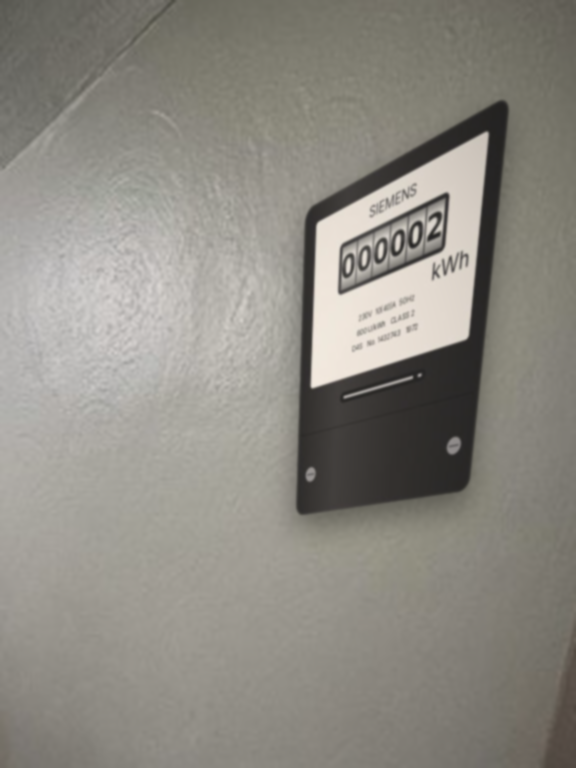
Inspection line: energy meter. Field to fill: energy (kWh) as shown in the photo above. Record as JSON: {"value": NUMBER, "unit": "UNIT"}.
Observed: {"value": 2, "unit": "kWh"}
